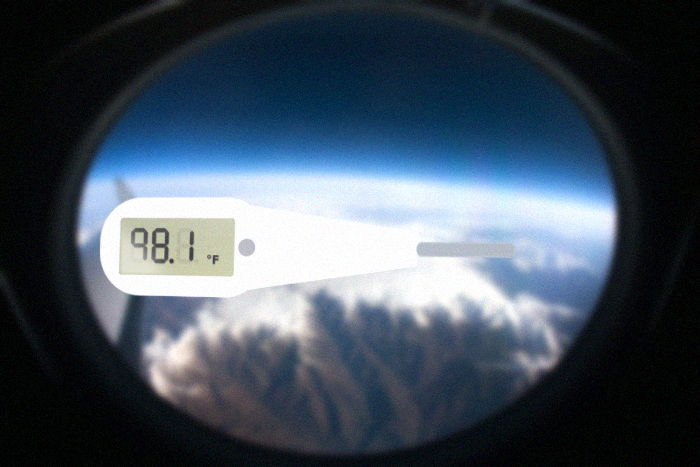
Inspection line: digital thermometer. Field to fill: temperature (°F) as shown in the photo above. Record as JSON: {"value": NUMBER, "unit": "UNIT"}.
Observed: {"value": 98.1, "unit": "°F"}
